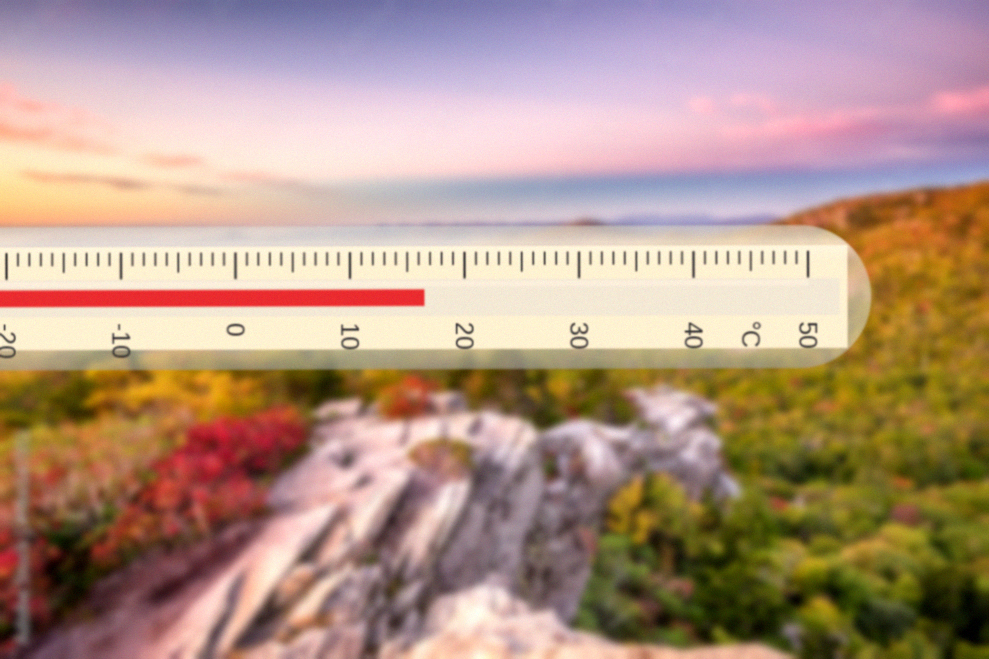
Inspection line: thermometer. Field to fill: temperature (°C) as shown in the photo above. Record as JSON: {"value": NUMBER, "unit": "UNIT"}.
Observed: {"value": 16.5, "unit": "°C"}
